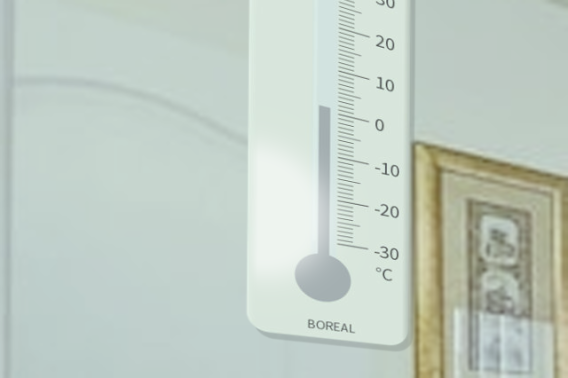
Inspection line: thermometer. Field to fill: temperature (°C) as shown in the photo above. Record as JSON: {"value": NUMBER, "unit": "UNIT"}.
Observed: {"value": 1, "unit": "°C"}
